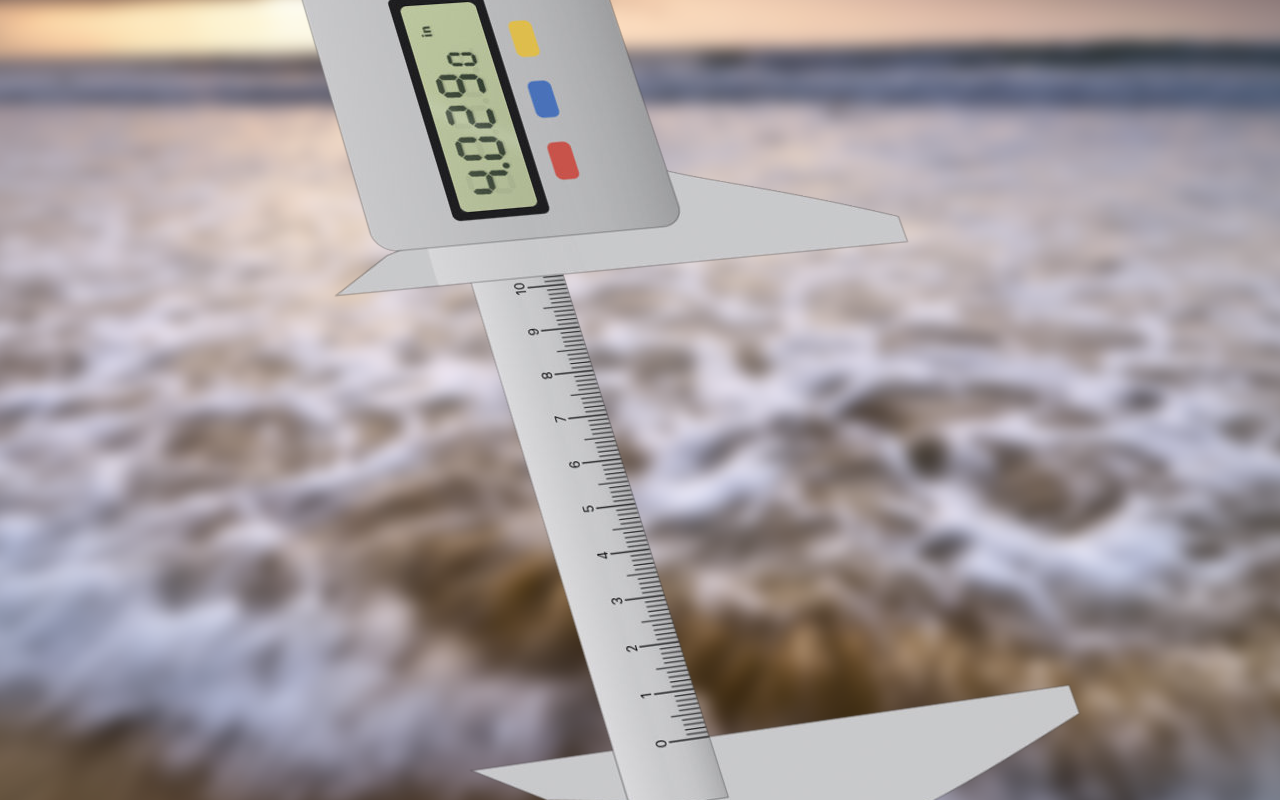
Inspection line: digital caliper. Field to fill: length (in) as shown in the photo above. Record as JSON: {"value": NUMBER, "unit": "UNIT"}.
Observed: {"value": 4.0290, "unit": "in"}
